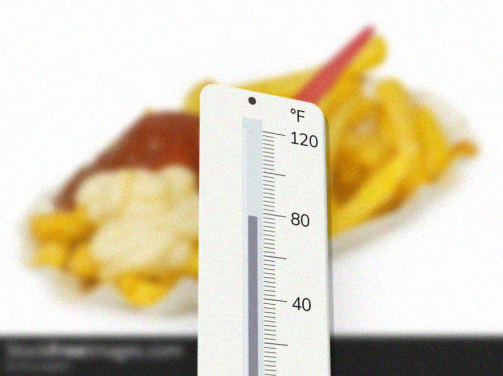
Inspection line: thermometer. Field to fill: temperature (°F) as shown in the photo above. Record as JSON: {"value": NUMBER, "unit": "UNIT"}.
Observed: {"value": 78, "unit": "°F"}
